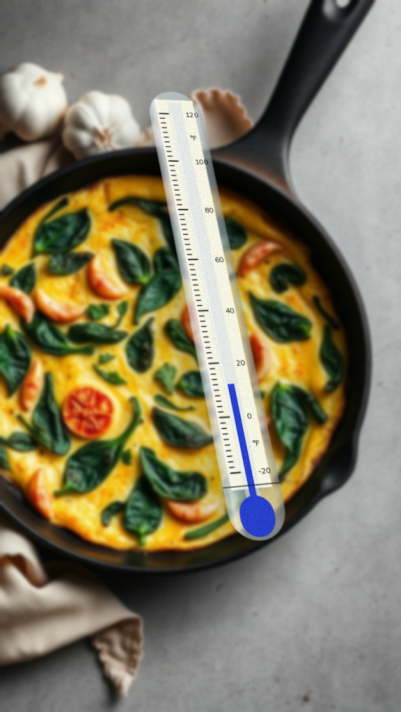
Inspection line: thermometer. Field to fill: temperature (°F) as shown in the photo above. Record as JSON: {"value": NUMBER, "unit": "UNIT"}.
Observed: {"value": 12, "unit": "°F"}
